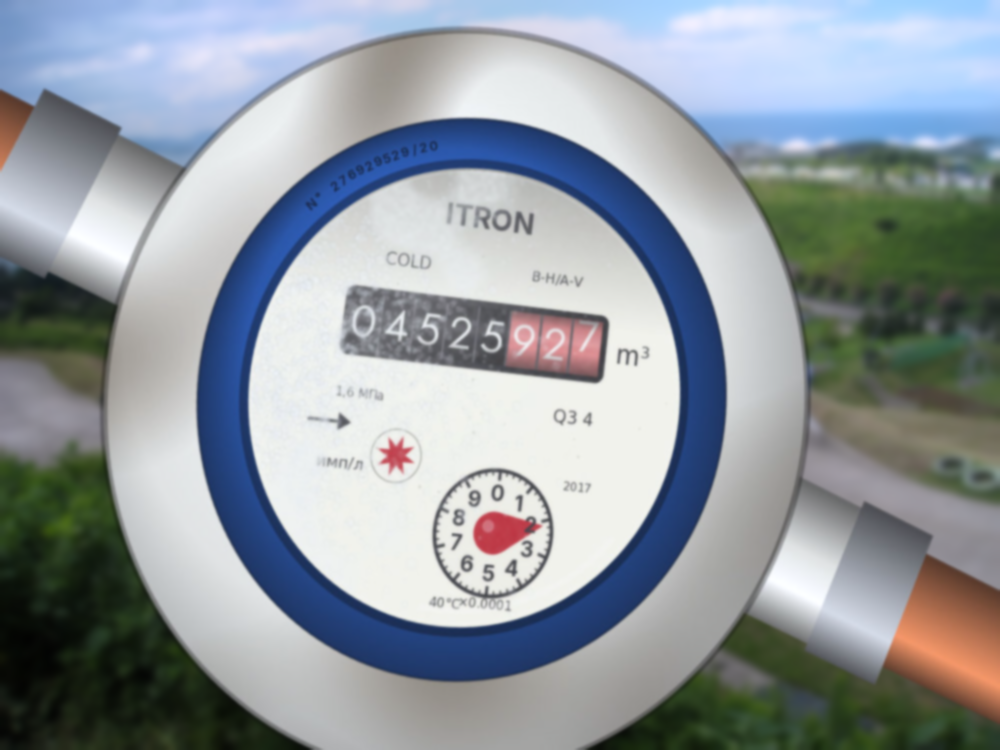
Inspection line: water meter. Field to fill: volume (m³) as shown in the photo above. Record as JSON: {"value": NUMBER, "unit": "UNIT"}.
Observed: {"value": 4525.9272, "unit": "m³"}
